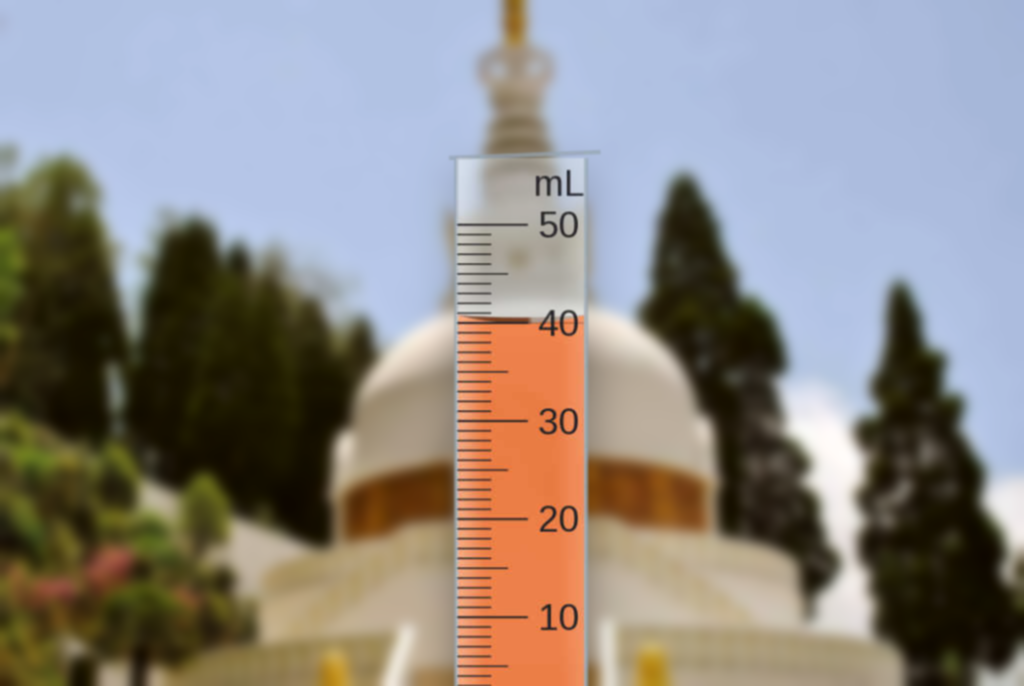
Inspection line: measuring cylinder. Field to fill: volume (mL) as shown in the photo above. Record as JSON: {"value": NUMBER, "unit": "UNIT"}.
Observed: {"value": 40, "unit": "mL"}
